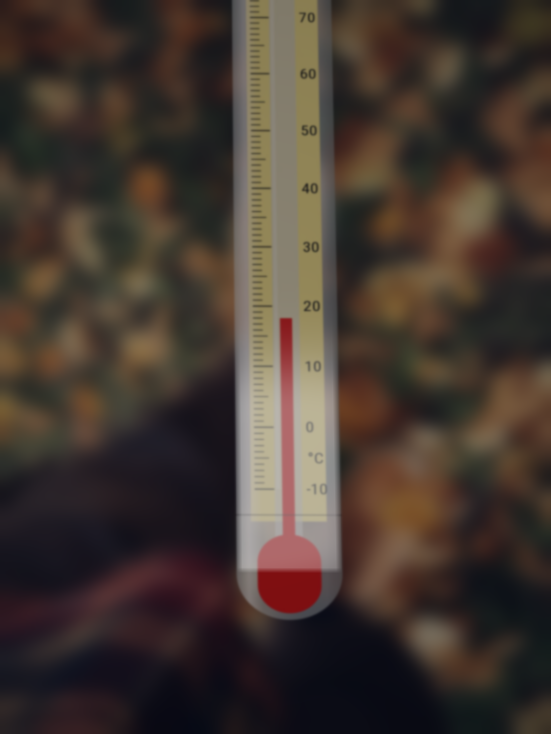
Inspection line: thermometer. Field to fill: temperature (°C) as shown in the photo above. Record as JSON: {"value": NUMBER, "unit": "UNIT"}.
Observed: {"value": 18, "unit": "°C"}
